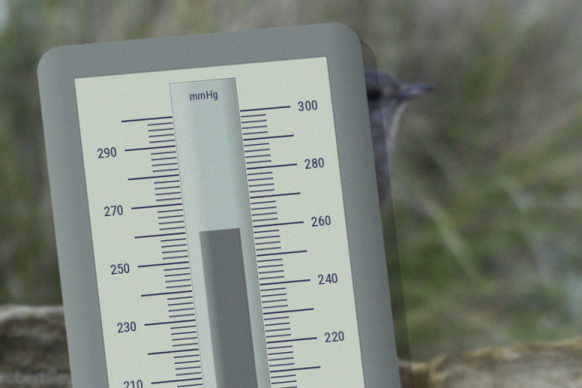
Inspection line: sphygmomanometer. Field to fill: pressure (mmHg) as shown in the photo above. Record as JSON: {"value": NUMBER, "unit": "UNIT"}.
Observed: {"value": 260, "unit": "mmHg"}
